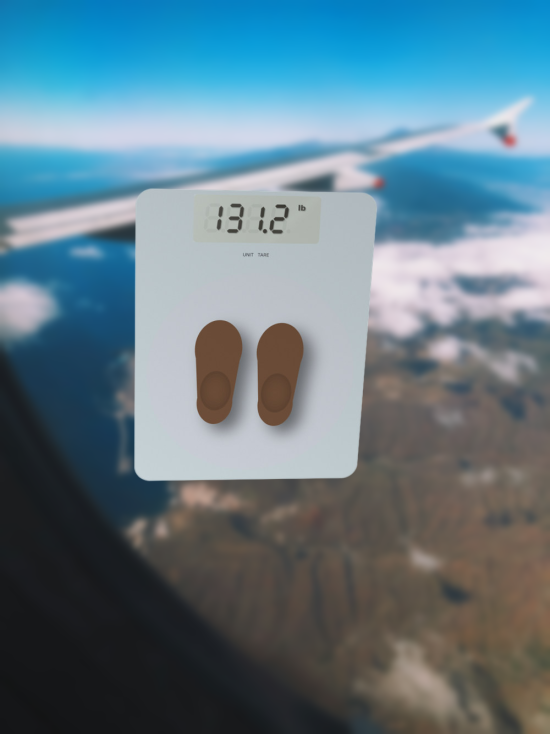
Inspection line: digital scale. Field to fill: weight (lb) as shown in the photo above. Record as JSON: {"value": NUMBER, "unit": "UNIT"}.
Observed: {"value": 131.2, "unit": "lb"}
